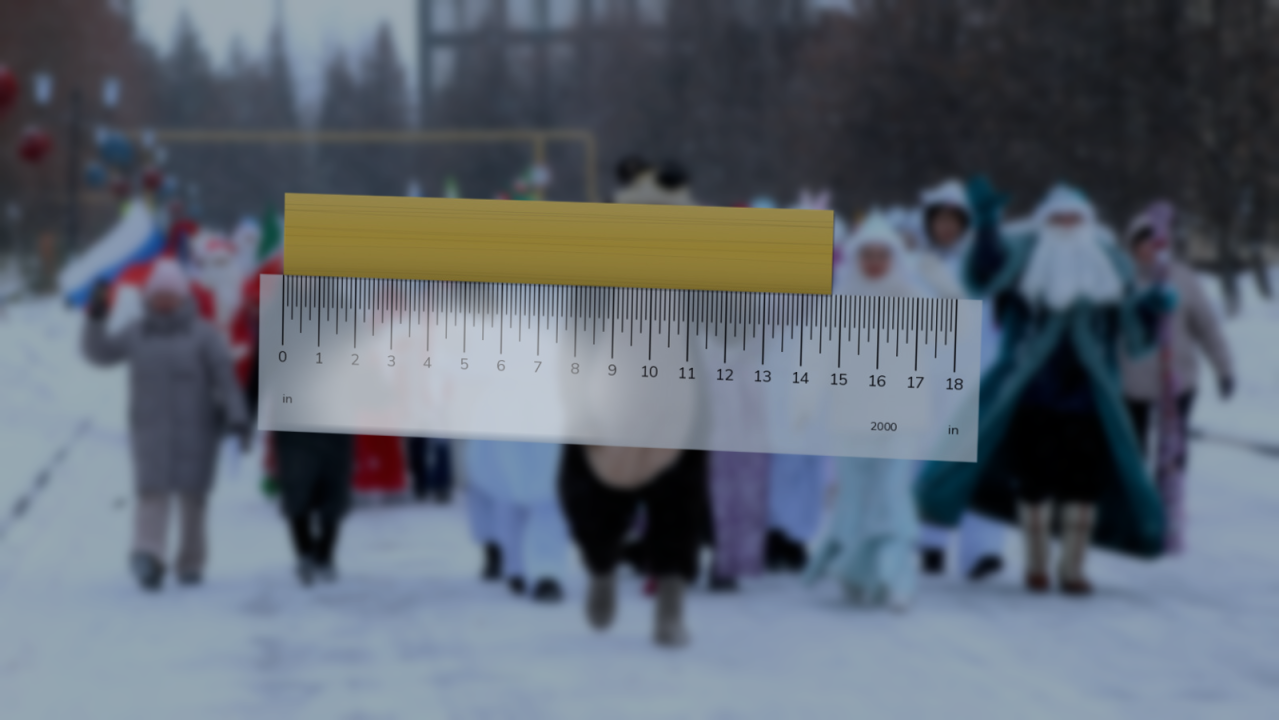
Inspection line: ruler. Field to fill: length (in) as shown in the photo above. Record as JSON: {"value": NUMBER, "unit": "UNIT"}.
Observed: {"value": 14.75, "unit": "in"}
